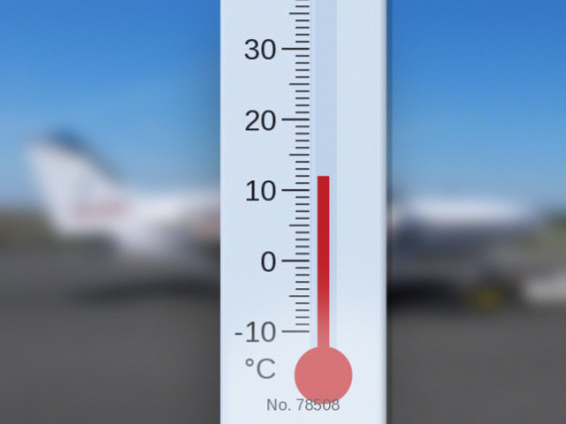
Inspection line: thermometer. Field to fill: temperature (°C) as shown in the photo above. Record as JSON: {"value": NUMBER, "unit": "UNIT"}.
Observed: {"value": 12, "unit": "°C"}
